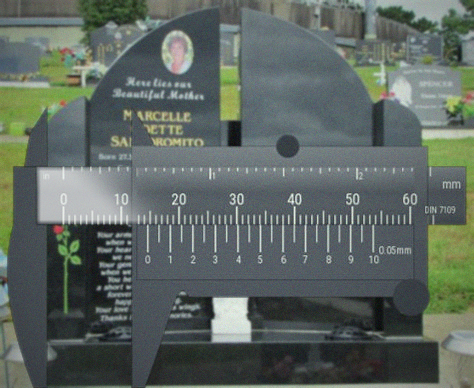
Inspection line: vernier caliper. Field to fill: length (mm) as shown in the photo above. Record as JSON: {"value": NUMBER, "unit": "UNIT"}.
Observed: {"value": 14.6, "unit": "mm"}
